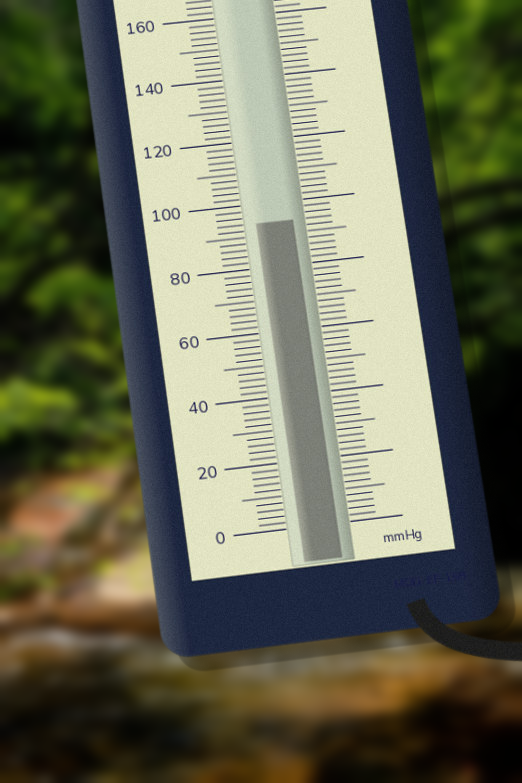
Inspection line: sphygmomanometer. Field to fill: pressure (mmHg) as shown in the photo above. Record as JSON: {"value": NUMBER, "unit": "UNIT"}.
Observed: {"value": 94, "unit": "mmHg"}
